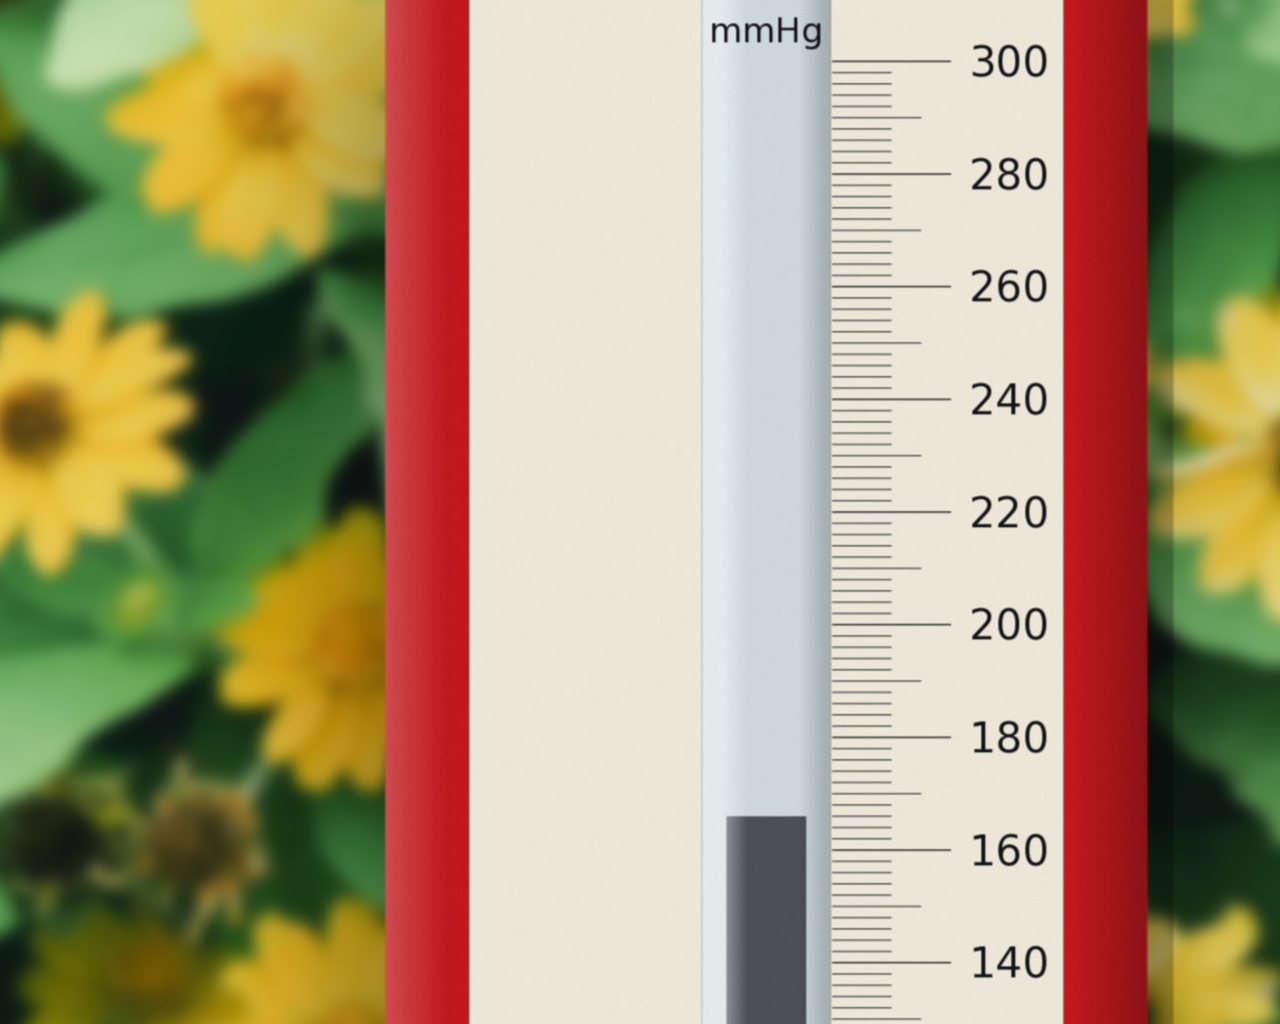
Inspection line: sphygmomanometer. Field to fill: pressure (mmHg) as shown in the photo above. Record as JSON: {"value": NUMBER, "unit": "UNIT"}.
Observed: {"value": 166, "unit": "mmHg"}
